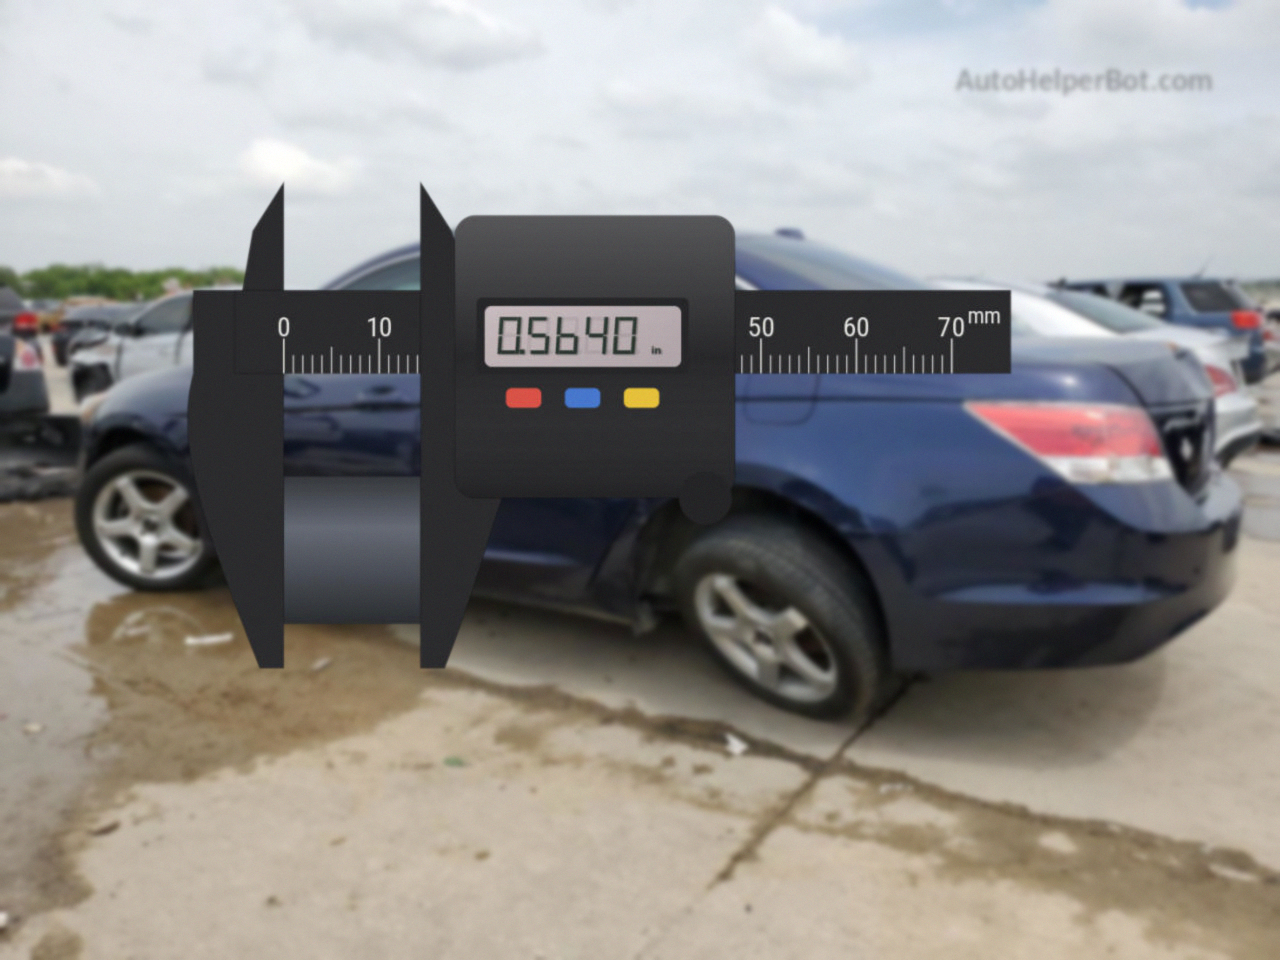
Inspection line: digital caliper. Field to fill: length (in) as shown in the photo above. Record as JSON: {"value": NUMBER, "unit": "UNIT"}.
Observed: {"value": 0.5640, "unit": "in"}
